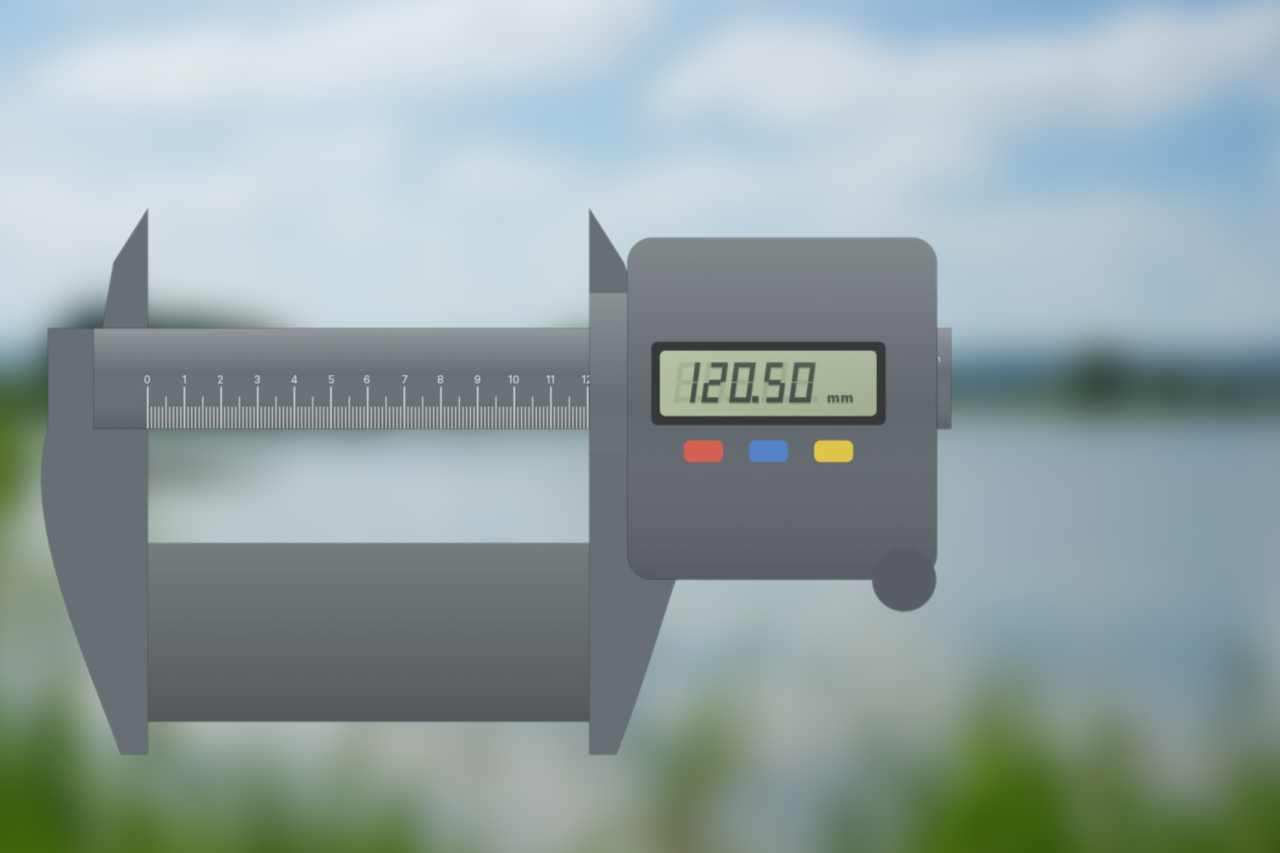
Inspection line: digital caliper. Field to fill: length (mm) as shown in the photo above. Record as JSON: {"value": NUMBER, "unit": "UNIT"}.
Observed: {"value": 120.50, "unit": "mm"}
